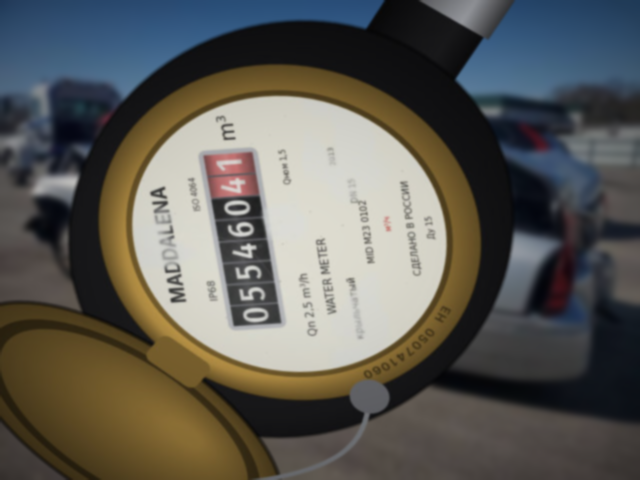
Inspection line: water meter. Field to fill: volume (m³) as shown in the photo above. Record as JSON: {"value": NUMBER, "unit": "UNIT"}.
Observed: {"value": 55460.41, "unit": "m³"}
